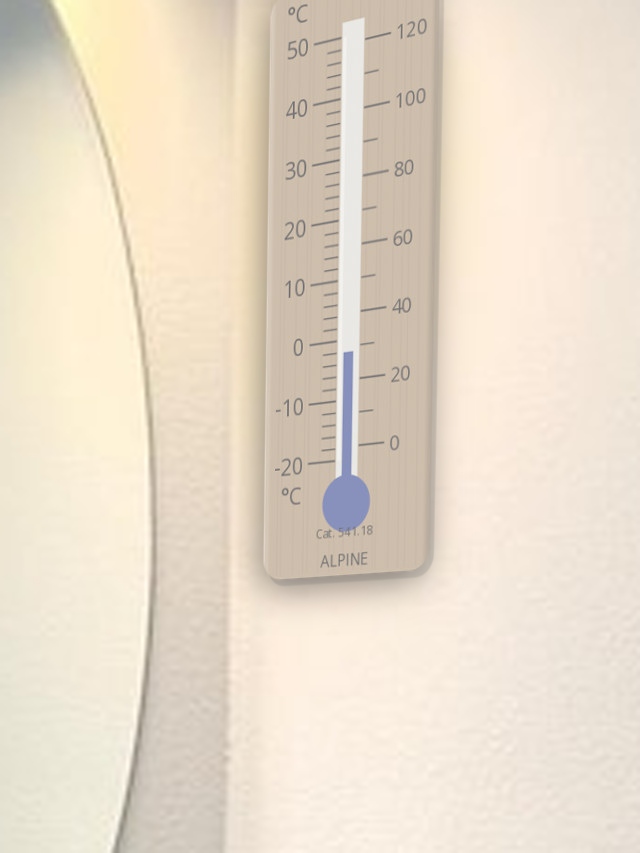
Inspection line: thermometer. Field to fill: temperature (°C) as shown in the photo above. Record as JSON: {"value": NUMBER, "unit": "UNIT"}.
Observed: {"value": -2, "unit": "°C"}
